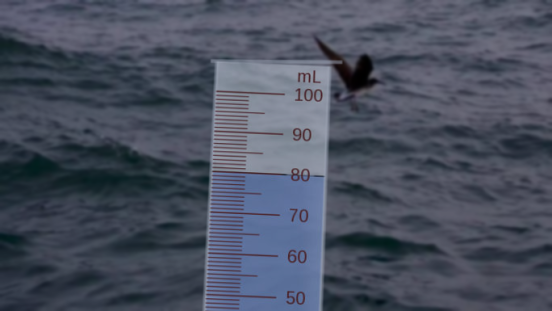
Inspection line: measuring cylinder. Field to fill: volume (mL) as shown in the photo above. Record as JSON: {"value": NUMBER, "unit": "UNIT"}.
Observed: {"value": 80, "unit": "mL"}
